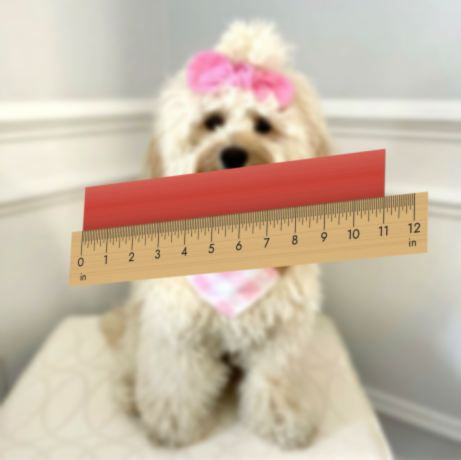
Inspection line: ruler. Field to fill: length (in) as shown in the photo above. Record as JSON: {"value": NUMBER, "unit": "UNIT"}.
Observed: {"value": 11, "unit": "in"}
